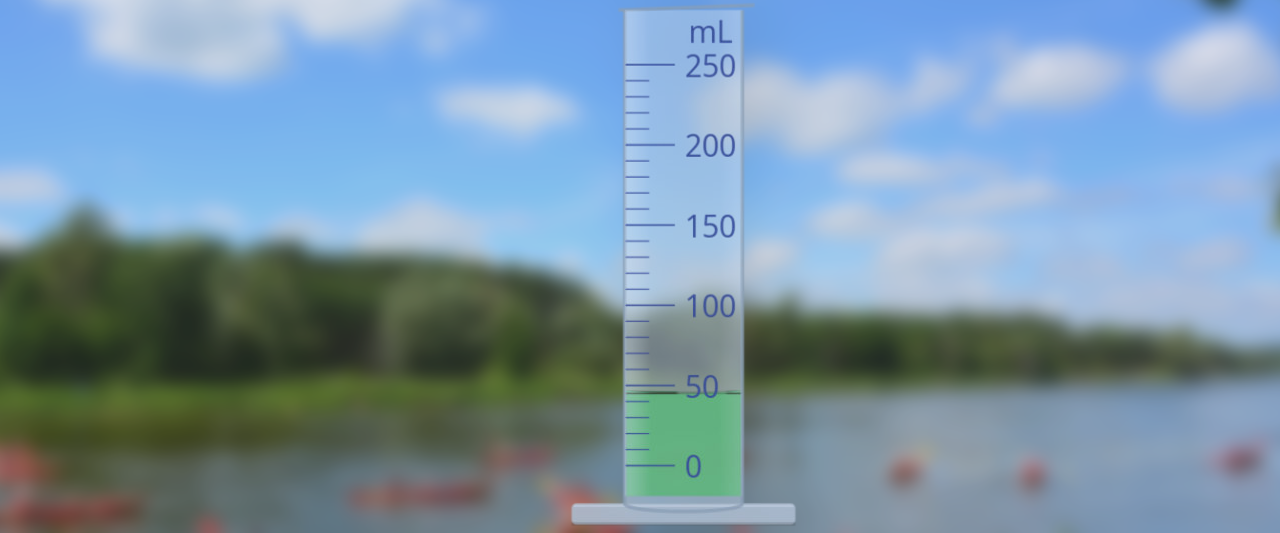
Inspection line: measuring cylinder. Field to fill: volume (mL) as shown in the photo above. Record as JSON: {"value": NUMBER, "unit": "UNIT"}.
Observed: {"value": 45, "unit": "mL"}
